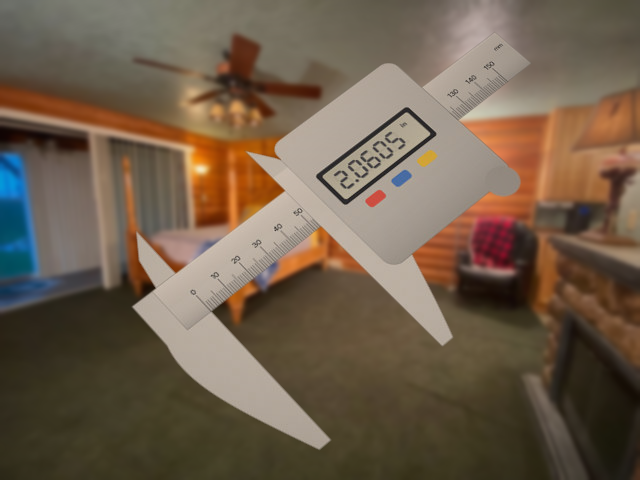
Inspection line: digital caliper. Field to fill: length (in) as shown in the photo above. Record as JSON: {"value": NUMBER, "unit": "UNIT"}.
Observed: {"value": 2.0605, "unit": "in"}
